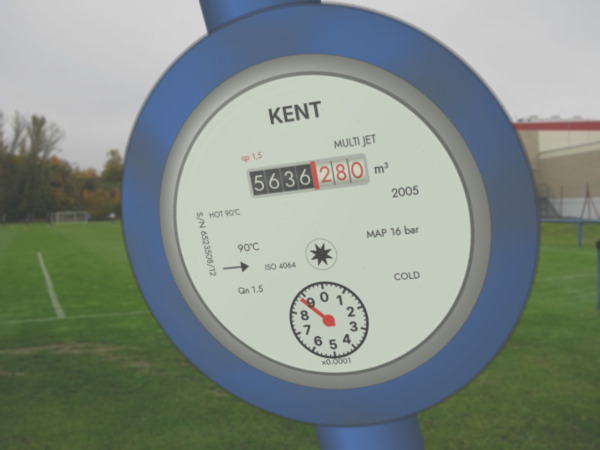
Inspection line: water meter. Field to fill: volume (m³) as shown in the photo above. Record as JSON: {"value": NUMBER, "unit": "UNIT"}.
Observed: {"value": 5636.2808, "unit": "m³"}
